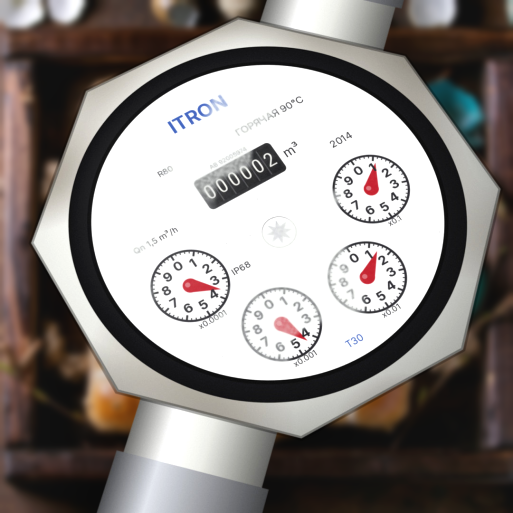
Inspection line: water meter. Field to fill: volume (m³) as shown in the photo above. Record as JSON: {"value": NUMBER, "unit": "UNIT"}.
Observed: {"value": 2.1143, "unit": "m³"}
